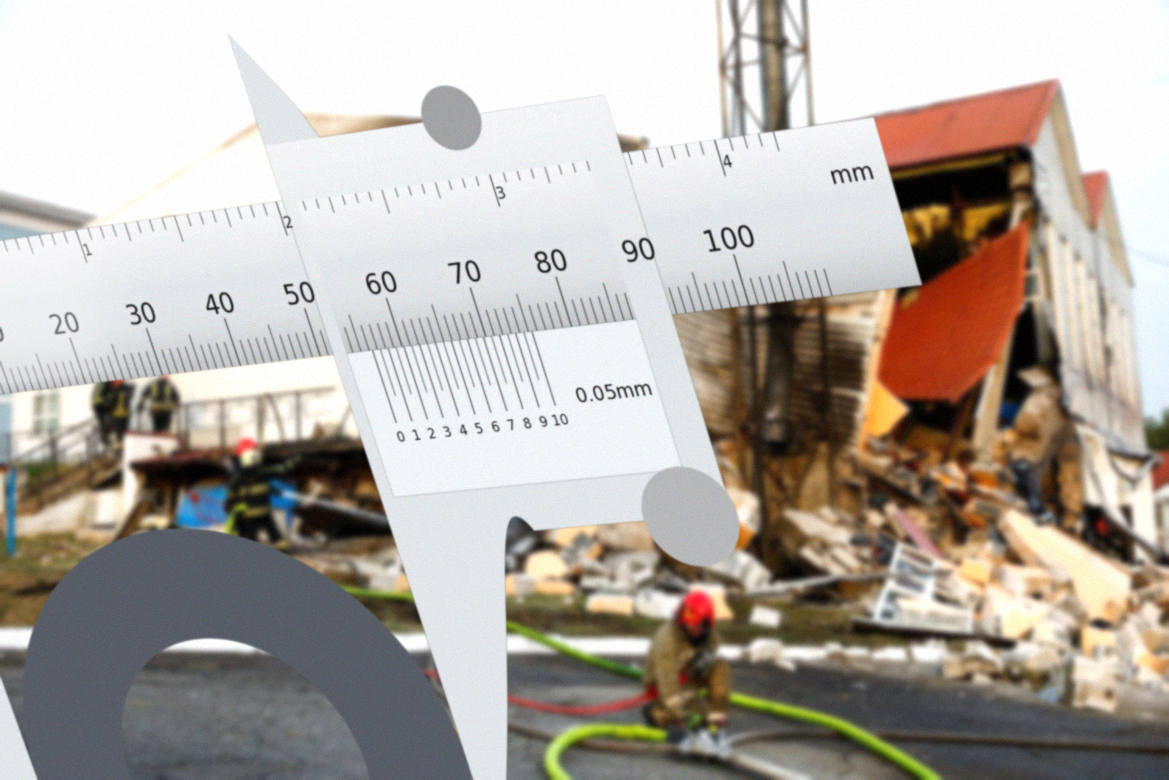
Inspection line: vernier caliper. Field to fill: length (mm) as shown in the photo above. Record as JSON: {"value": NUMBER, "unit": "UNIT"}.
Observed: {"value": 56.4, "unit": "mm"}
